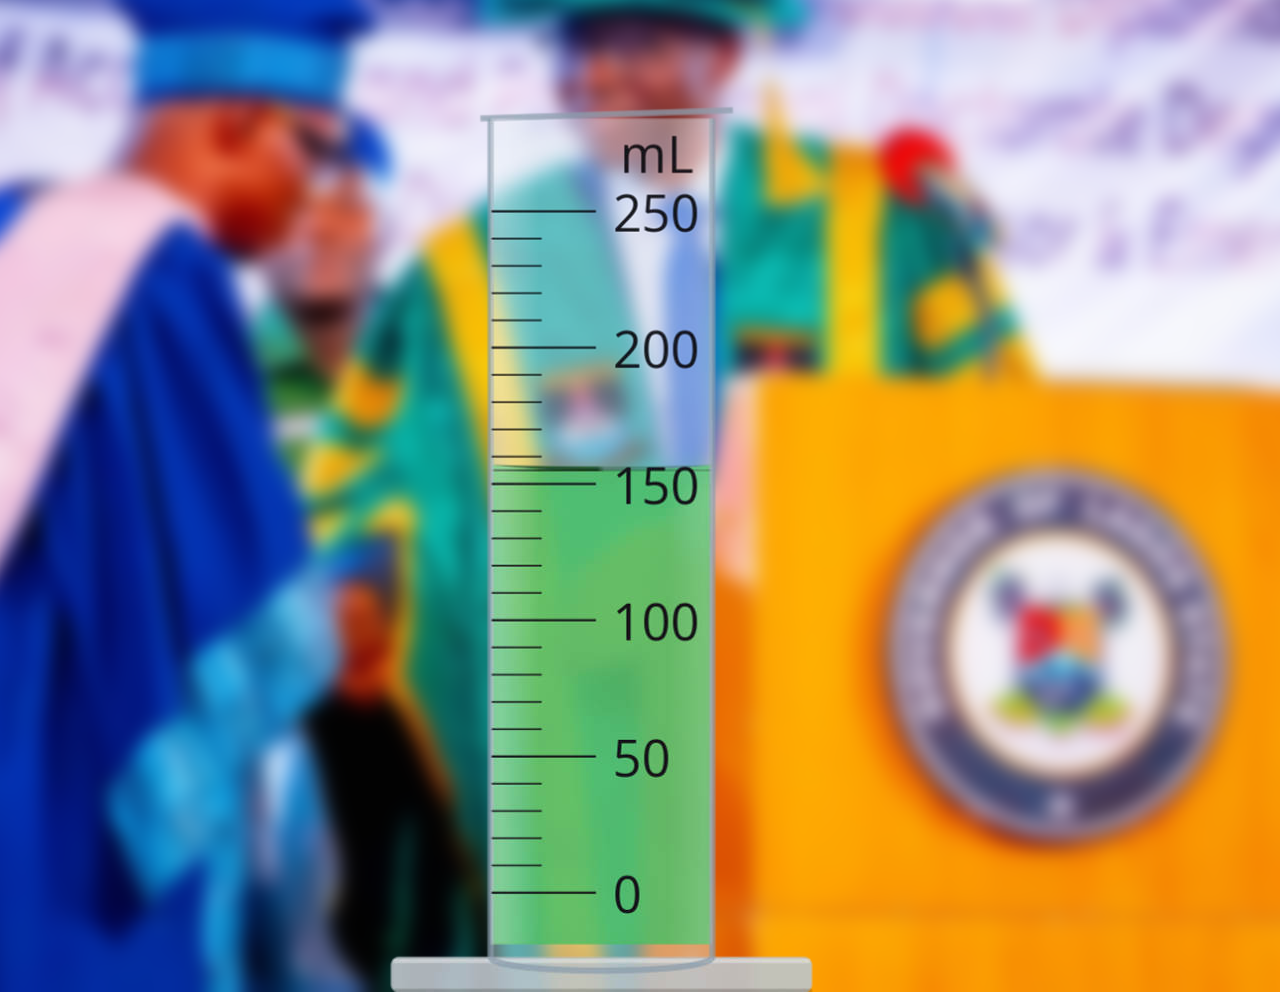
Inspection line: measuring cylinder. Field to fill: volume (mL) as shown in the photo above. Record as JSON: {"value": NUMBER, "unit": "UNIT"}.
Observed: {"value": 155, "unit": "mL"}
